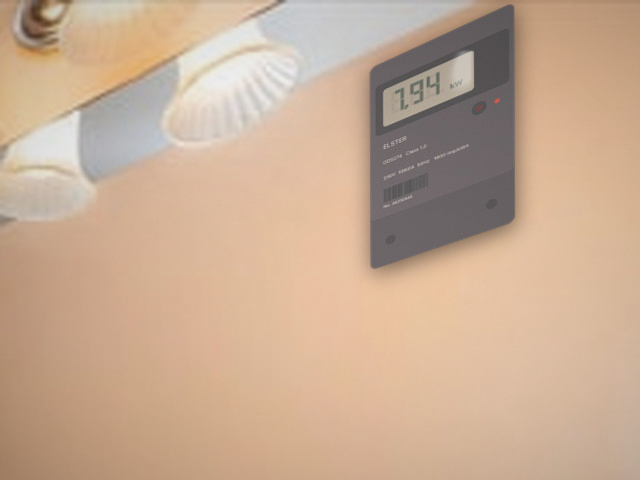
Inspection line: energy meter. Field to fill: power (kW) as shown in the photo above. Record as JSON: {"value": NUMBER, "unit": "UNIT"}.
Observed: {"value": 7.94, "unit": "kW"}
